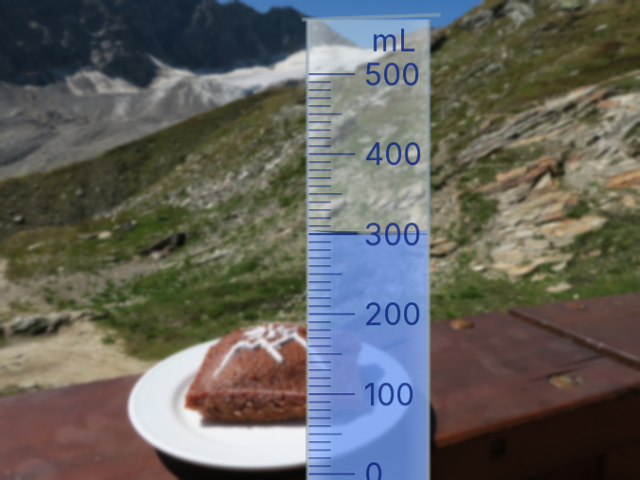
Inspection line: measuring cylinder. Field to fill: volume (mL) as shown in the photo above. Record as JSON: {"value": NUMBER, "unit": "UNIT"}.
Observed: {"value": 300, "unit": "mL"}
